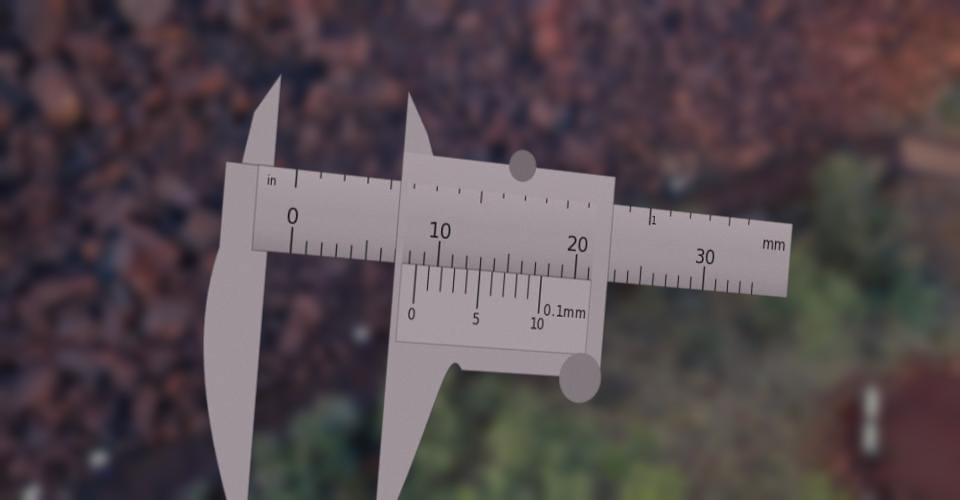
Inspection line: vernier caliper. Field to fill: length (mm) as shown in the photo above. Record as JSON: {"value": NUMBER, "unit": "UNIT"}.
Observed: {"value": 8.5, "unit": "mm"}
